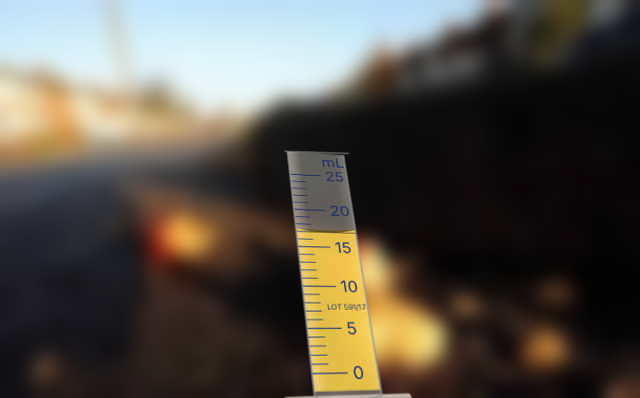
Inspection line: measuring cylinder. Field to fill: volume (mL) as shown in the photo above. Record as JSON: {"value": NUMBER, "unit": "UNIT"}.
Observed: {"value": 17, "unit": "mL"}
